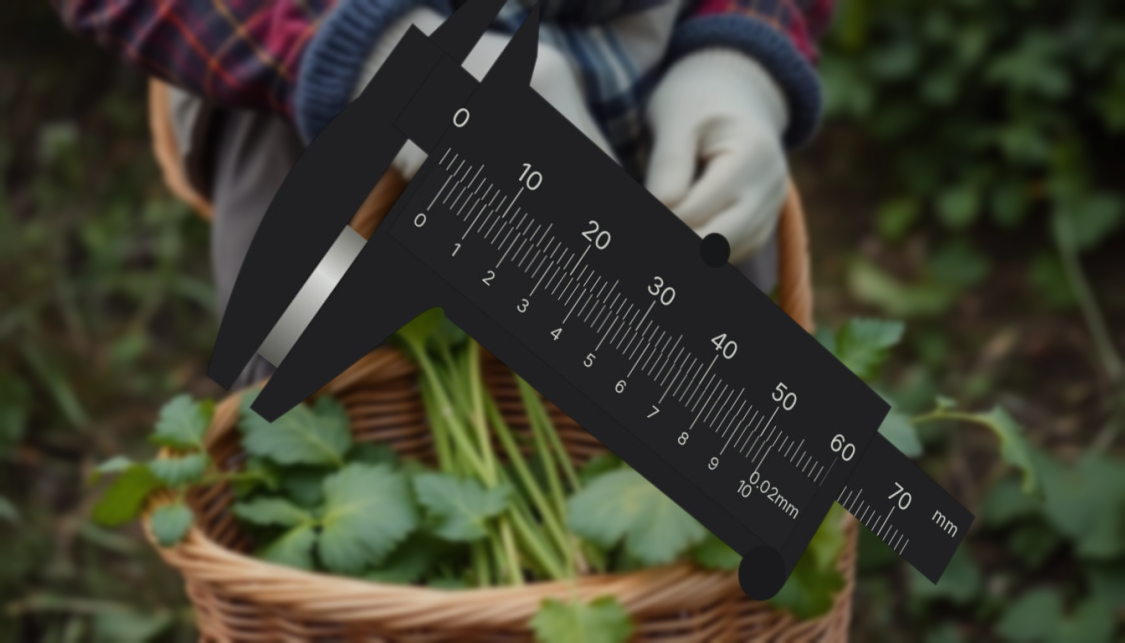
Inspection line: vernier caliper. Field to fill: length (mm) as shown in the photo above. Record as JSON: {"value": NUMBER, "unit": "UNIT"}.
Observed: {"value": 2.8, "unit": "mm"}
